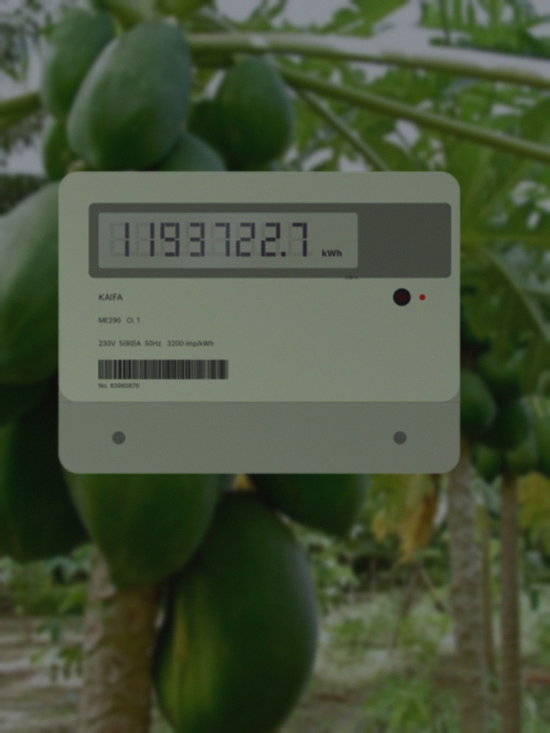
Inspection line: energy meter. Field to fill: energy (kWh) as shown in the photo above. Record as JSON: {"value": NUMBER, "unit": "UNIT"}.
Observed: {"value": 1193722.7, "unit": "kWh"}
